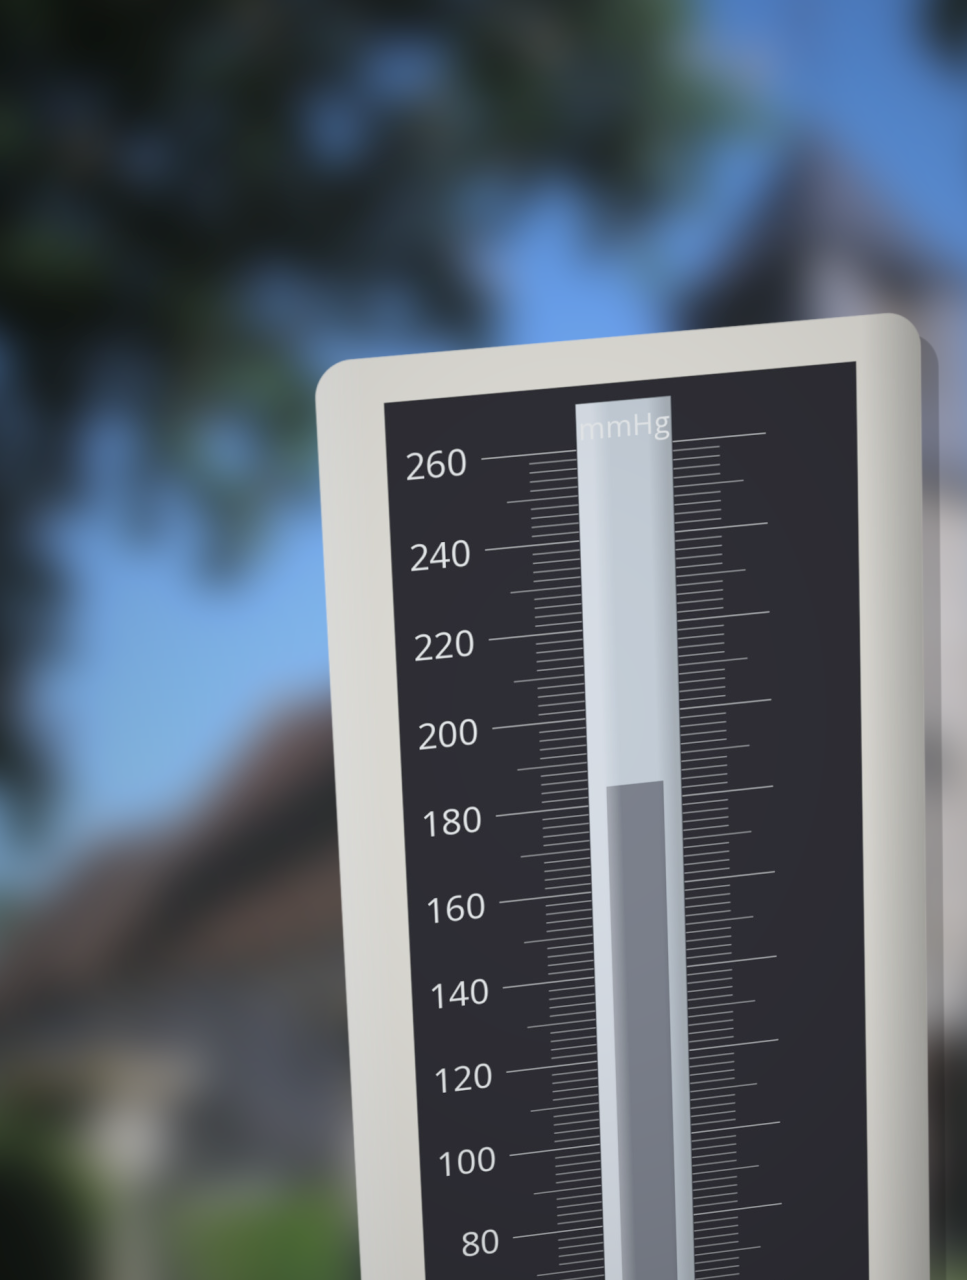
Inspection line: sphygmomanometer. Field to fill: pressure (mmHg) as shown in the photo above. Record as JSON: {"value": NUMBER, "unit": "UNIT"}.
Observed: {"value": 184, "unit": "mmHg"}
